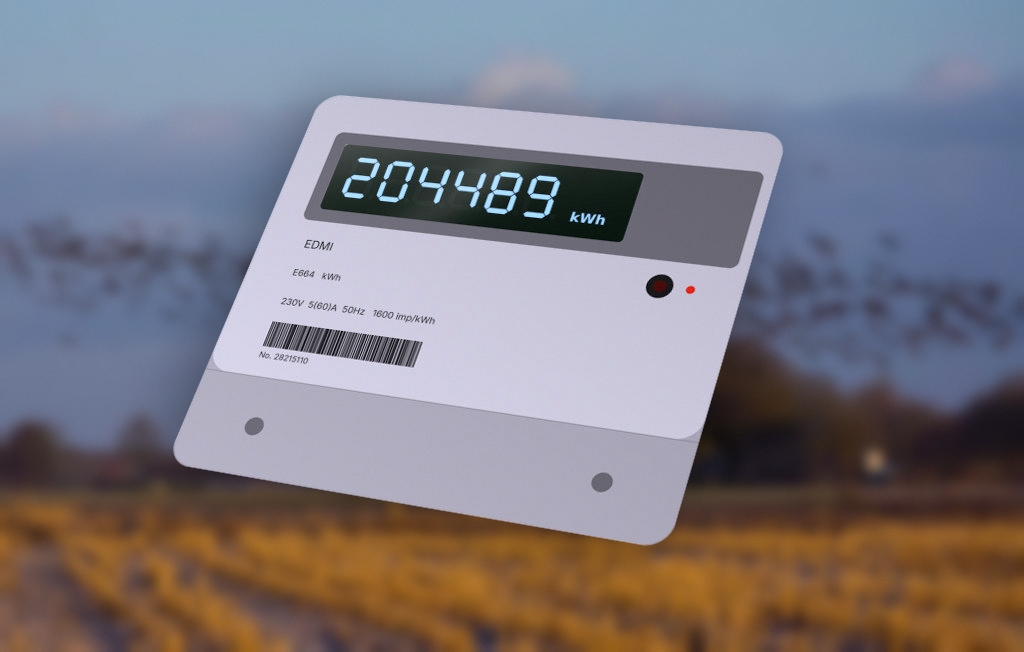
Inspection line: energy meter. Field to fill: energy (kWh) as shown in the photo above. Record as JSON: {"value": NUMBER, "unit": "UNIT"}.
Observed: {"value": 204489, "unit": "kWh"}
